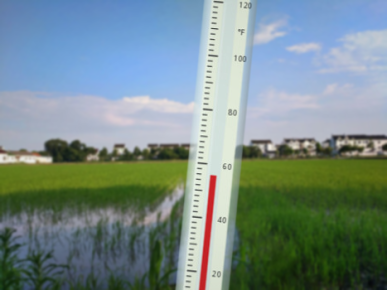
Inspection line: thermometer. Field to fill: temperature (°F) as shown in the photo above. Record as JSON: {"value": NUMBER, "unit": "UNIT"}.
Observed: {"value": 56, "unit": "°F"}
